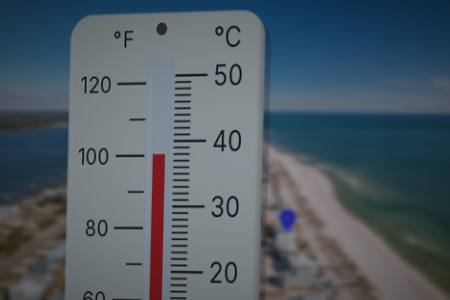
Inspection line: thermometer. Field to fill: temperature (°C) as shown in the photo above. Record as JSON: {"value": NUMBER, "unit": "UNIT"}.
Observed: {"value": 38, "unit": "°C"}
